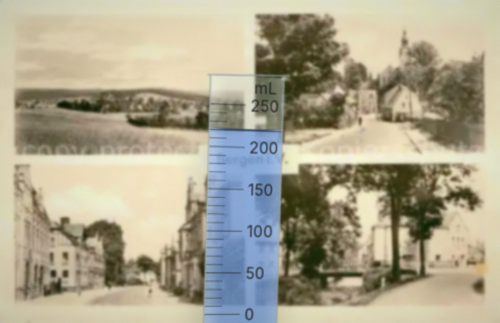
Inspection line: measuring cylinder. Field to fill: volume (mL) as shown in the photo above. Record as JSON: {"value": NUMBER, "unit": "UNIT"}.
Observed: {"value": 220, "unit": "mL"}
